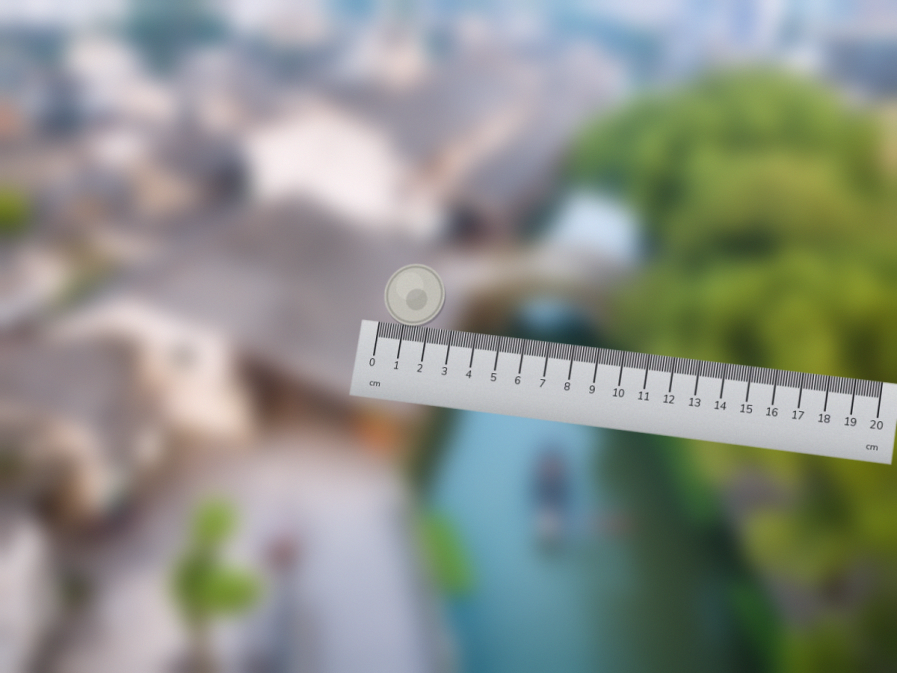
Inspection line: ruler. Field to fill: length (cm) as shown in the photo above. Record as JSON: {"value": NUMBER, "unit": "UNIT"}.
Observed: {"value": 2.5, "unit": "cm"}
